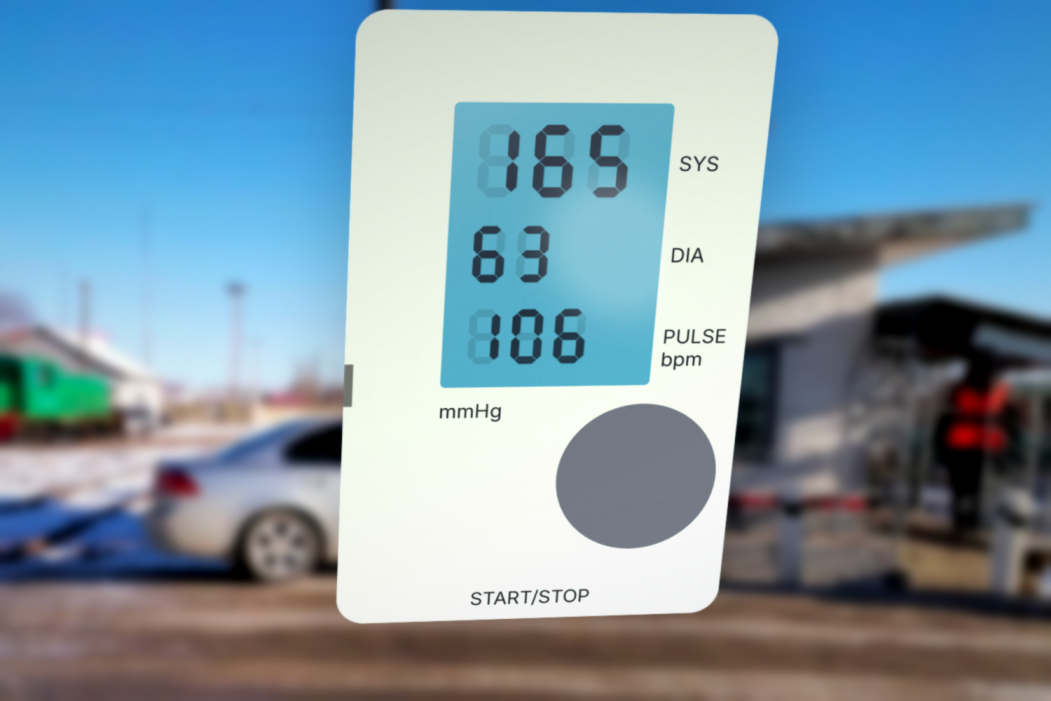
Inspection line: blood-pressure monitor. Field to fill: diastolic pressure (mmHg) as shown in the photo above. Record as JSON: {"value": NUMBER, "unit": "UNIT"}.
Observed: {"value": 63, "unit": "mmHg"}
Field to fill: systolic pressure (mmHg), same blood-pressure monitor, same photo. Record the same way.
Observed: {"value": 165, "unit": "mmHg"}
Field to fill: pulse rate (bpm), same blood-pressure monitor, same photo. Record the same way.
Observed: {"value": 106, "unit": "bpm"}
